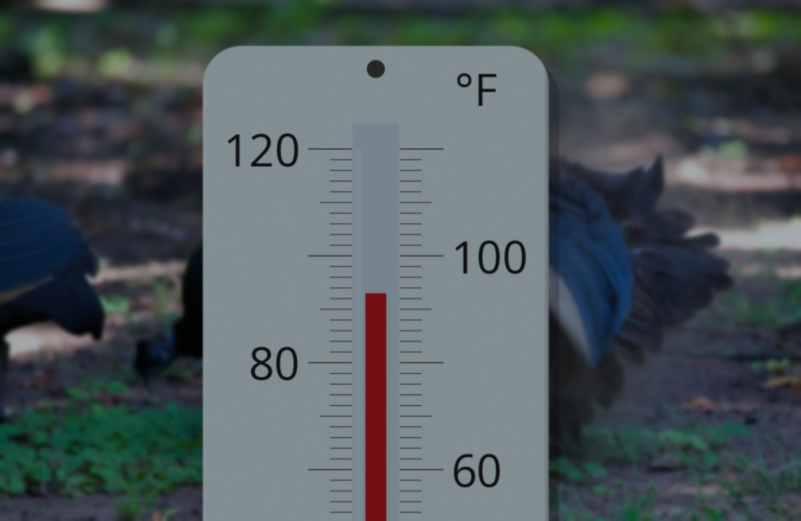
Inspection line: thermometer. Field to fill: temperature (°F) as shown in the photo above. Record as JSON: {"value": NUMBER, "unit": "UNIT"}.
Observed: {"value": 93, "unit": "°F"}
